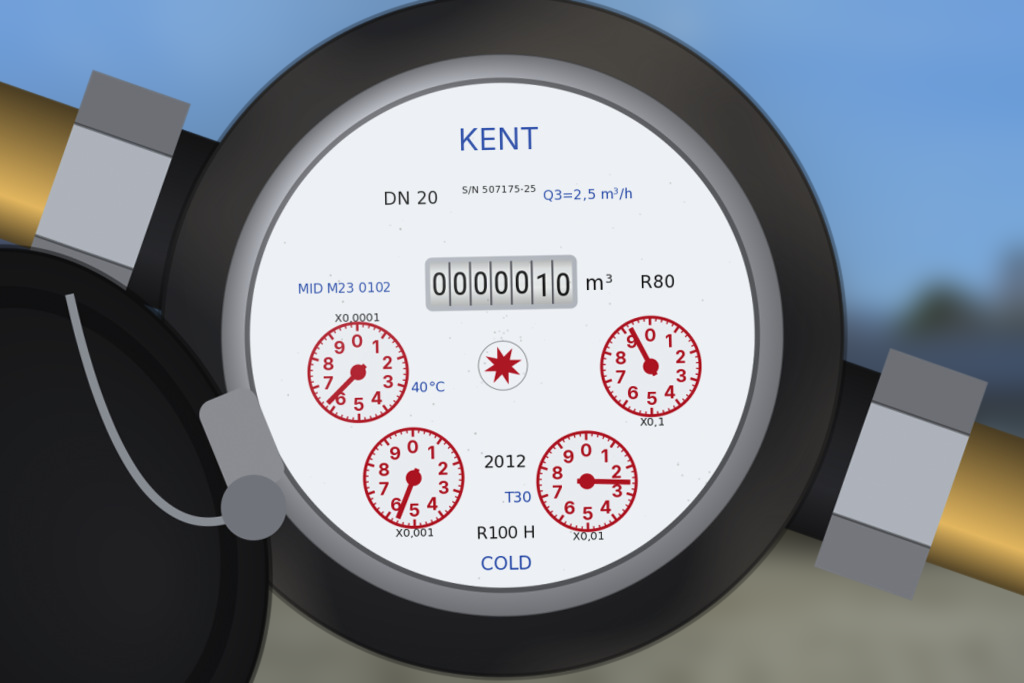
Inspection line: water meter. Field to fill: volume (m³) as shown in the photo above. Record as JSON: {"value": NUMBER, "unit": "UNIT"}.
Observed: {"value": 9.9256, "unit": "m³"}
